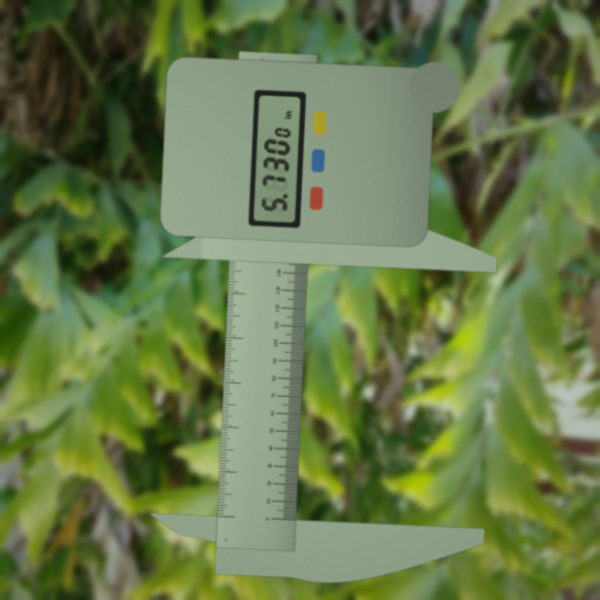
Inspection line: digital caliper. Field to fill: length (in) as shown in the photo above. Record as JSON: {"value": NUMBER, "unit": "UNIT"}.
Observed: {"value": 5.7300, "unit": "in"}
